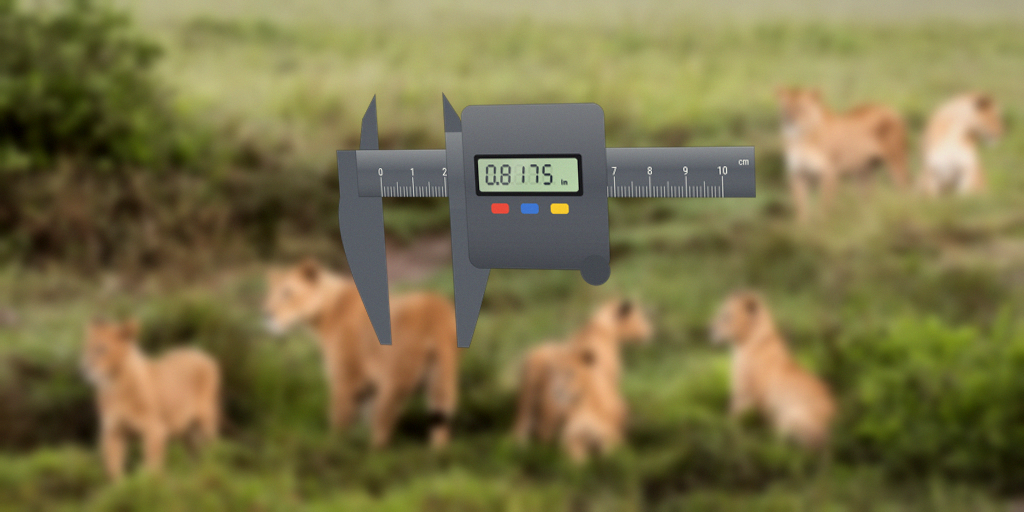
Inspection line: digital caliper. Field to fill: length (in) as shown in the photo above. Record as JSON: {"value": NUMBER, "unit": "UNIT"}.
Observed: {"value": 0.8175, "unit": "in"}
